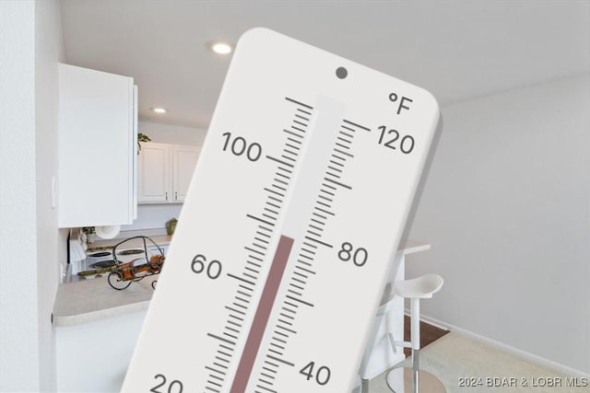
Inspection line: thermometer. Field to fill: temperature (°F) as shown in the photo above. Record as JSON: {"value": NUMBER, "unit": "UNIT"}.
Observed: {"value": 78, "unit": "°F"}
